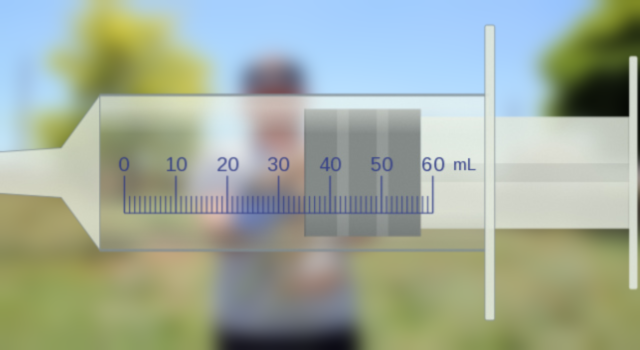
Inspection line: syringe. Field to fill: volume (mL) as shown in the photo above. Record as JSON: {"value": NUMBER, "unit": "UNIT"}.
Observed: {"value": 35, "unit": "mL"}
